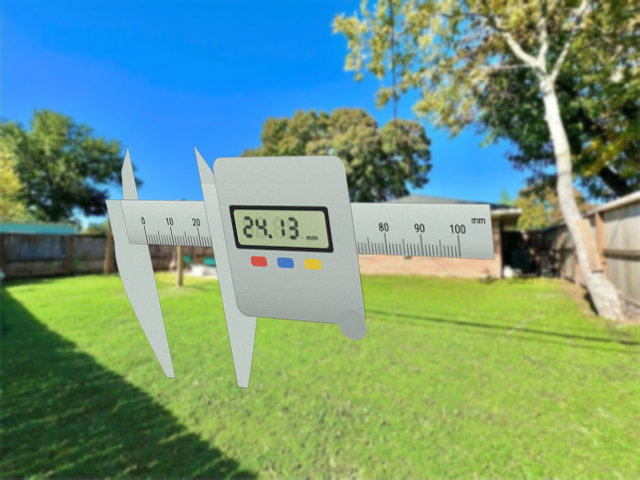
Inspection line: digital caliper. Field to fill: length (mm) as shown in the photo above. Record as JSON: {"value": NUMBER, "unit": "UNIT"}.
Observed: {"value": 24.13, "unit": "mm"}
